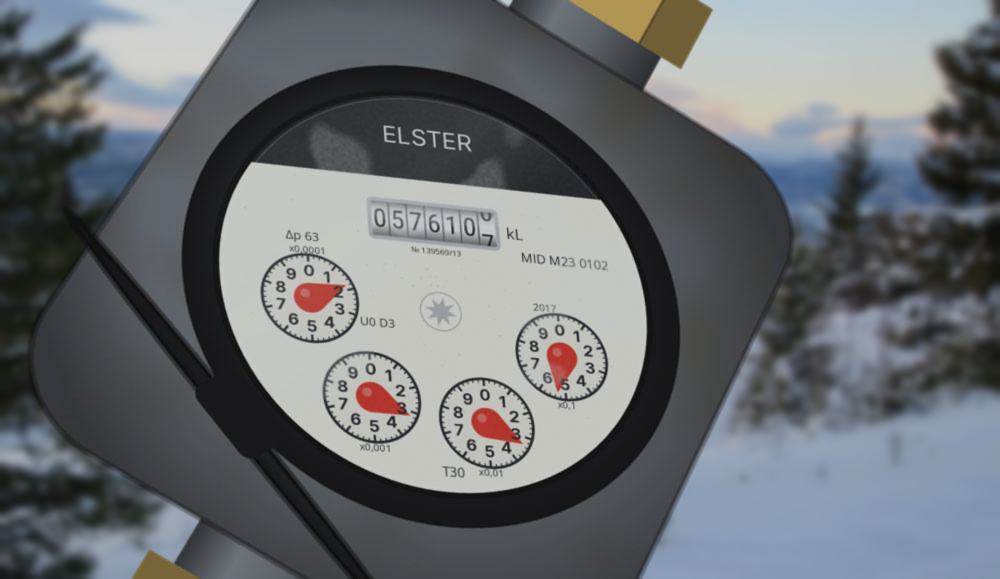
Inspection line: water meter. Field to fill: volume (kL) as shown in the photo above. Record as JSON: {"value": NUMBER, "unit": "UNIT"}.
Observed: {"value": 576106.5331, "unit": "kL"}
